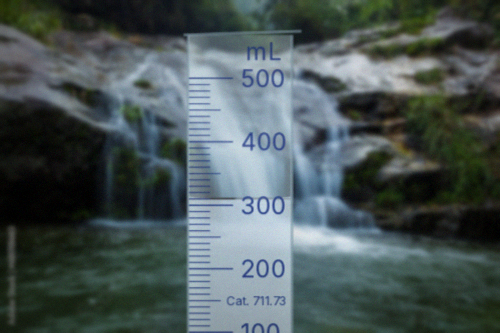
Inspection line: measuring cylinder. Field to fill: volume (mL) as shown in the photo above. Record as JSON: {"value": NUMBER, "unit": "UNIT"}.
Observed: {"value": 310, "unit": "mL"}
